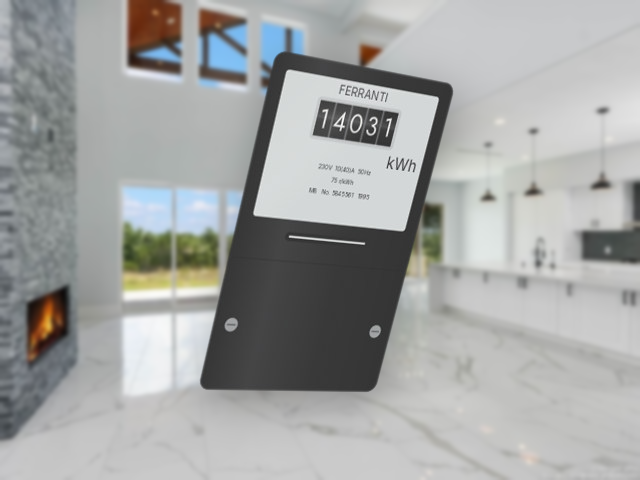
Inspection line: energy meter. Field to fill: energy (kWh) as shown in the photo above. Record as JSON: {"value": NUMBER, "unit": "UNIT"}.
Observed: {"value": 14031, "unit": "kWh"}
